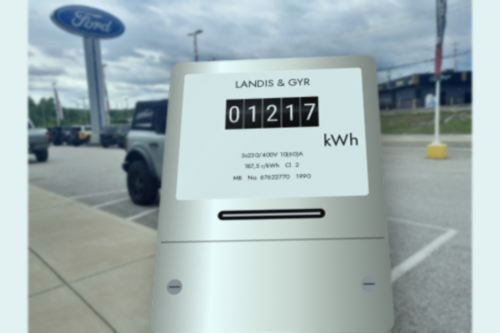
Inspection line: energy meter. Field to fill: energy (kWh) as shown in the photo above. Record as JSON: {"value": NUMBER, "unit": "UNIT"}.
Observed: {"value": 1217, "unit": "kWh"}
